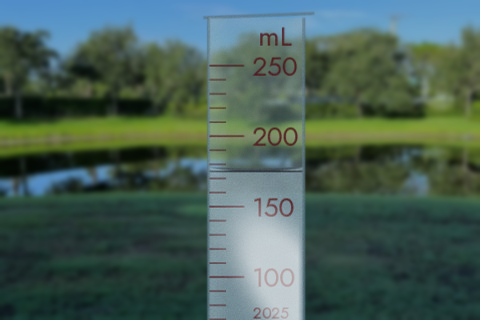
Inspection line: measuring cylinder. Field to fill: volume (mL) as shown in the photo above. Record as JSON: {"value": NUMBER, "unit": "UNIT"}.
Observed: {"value": 175, "unit": "mL"}
